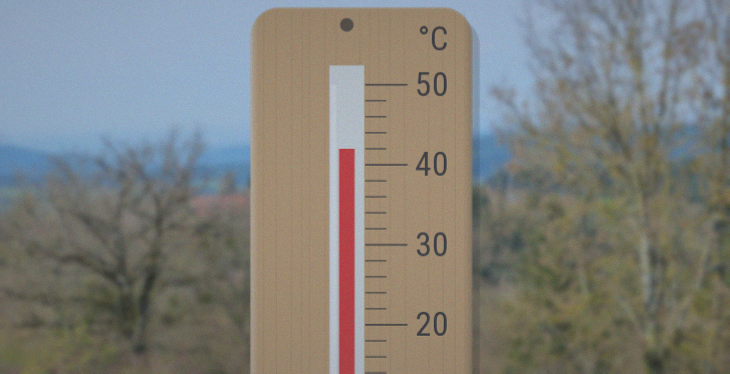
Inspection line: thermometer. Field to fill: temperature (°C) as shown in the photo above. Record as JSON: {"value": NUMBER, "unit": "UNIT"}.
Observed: {"value": 42, "unit": "°C"}
